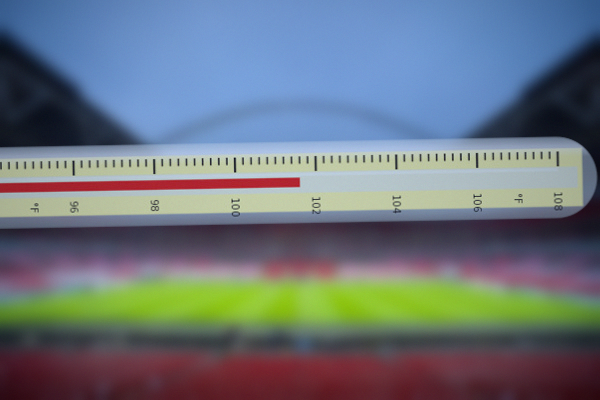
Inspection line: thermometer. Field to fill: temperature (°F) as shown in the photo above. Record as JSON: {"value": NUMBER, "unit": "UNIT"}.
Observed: {"value": 101.6, "unit": "°F"}
